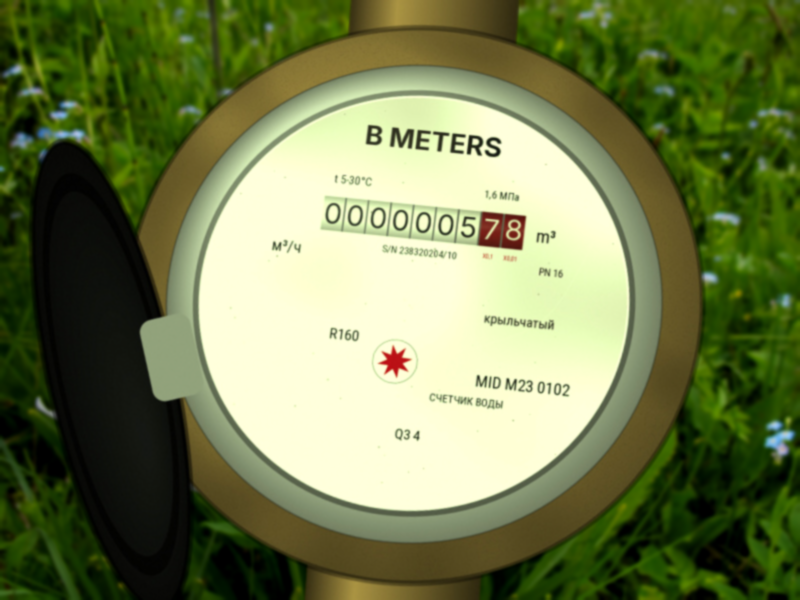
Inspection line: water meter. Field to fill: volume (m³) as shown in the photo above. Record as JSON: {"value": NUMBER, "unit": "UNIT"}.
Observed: {"value": 5.78, "unit": "m³"}
